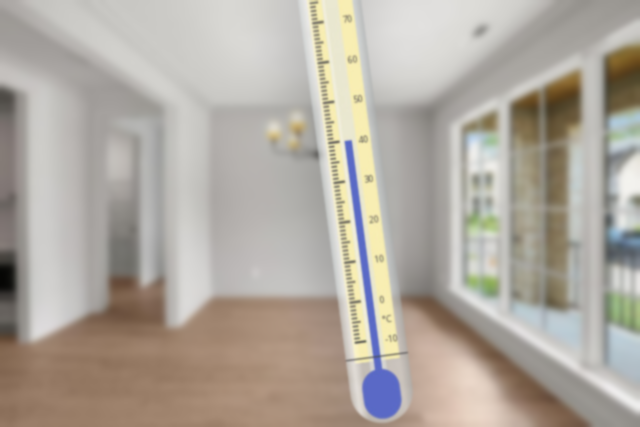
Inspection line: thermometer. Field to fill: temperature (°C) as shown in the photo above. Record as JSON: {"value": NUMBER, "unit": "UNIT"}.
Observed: {"value": 40, "unit": "°C"}
